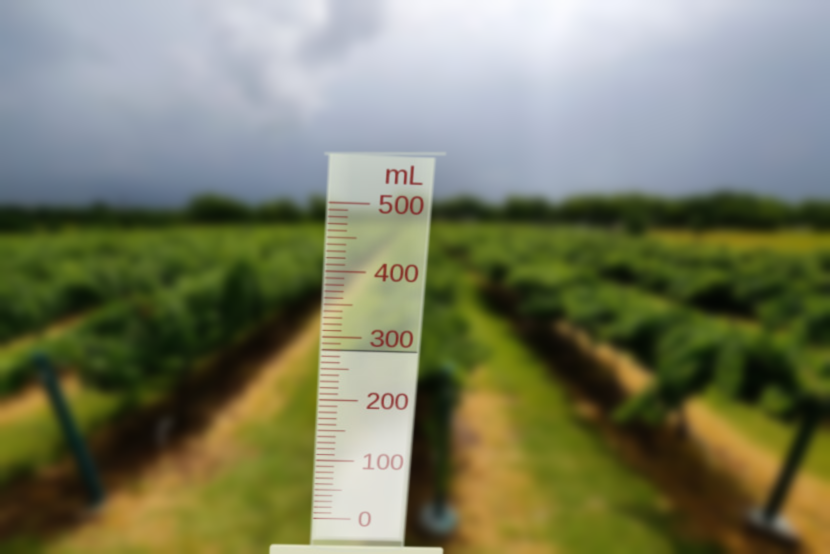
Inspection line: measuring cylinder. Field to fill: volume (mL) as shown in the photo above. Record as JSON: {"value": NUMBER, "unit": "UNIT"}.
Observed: {"value": 280, "unit": "mL"}
